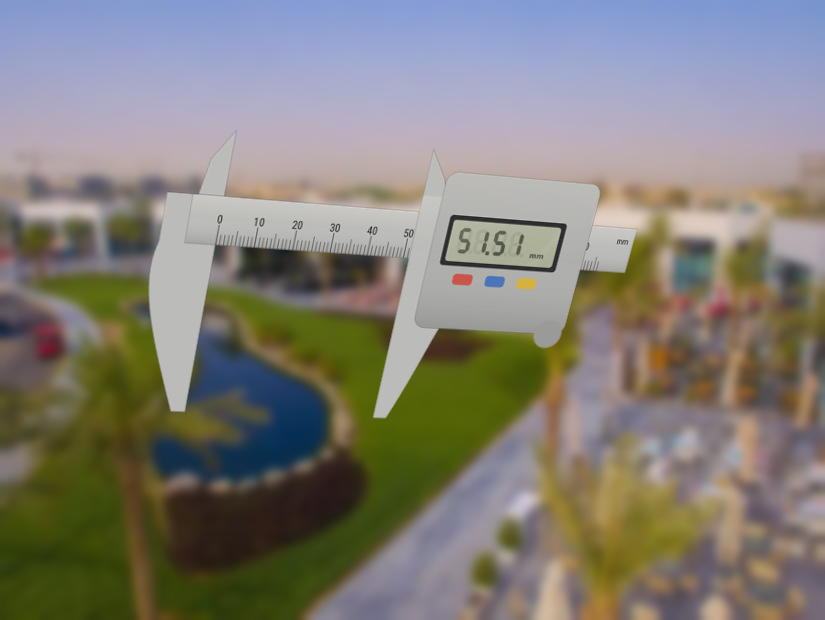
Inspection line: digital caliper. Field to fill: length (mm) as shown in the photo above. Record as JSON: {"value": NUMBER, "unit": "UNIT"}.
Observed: {"value": 51.51, "unit": "mm"}
